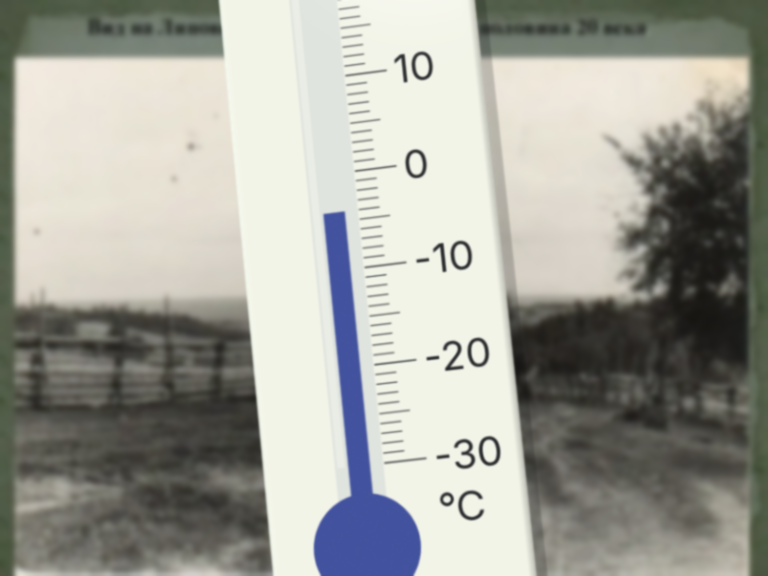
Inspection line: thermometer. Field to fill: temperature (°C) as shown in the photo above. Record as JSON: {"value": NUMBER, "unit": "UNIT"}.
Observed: {"value": -4, "unit": "°C"}
